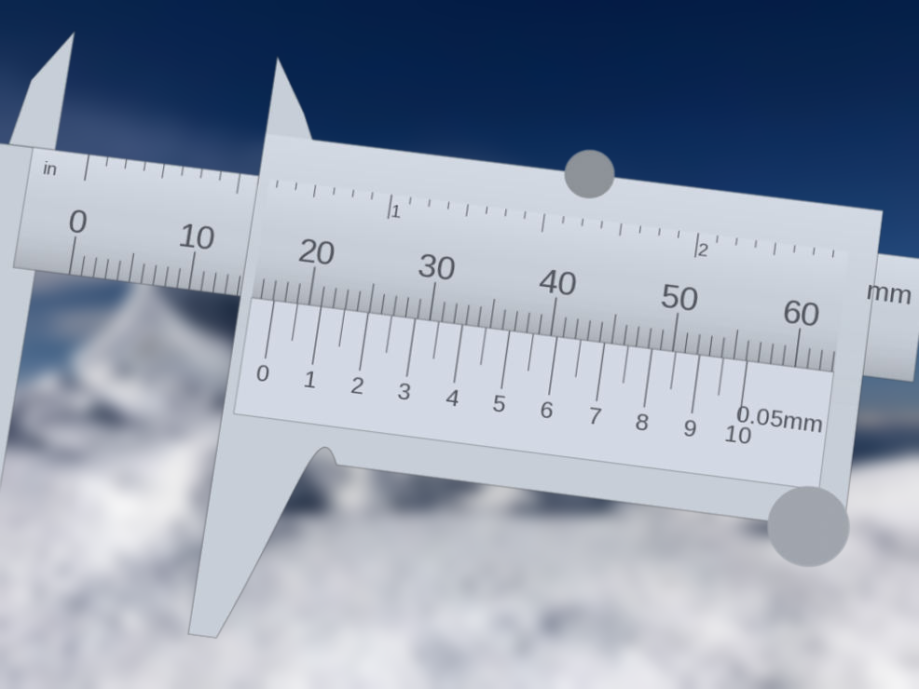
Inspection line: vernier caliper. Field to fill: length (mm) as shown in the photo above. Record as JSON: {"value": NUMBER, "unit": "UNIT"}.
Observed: {"value": 17.1, "unit": "mm"}
